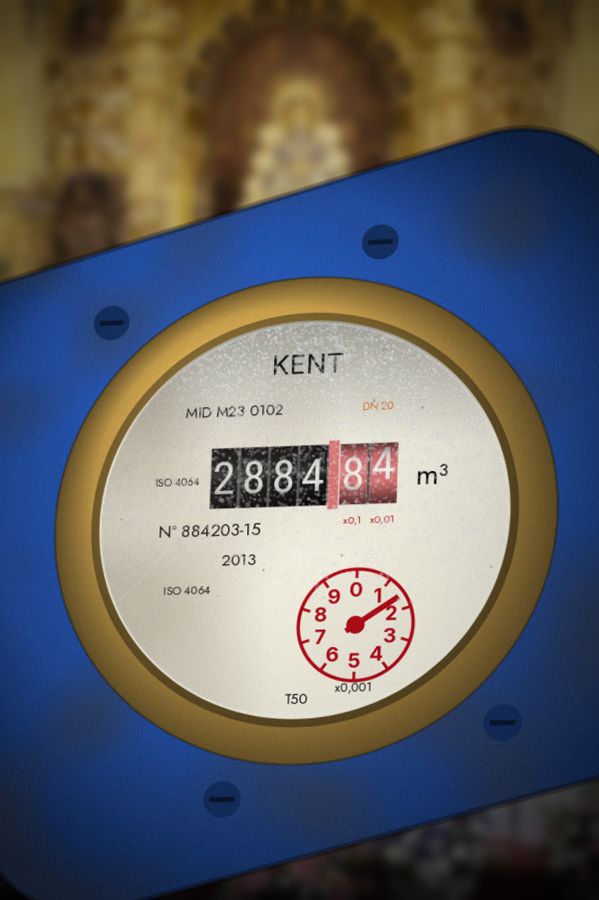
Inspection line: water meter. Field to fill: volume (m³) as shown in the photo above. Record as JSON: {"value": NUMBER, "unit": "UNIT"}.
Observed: {"value": 2884.841, "unit": "m³"}
